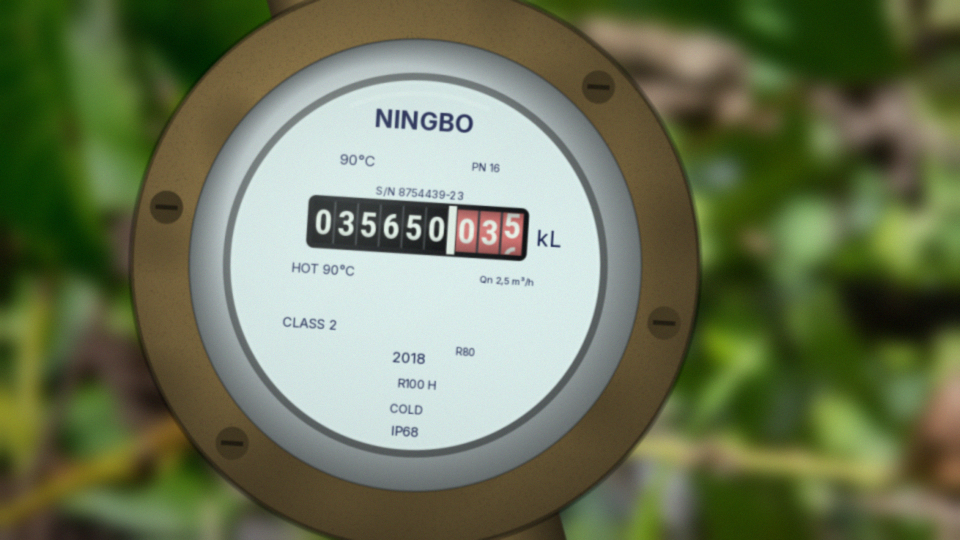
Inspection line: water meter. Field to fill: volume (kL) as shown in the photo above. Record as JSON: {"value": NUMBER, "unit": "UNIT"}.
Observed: {"value": 35650.035, "unit": "kL"}
